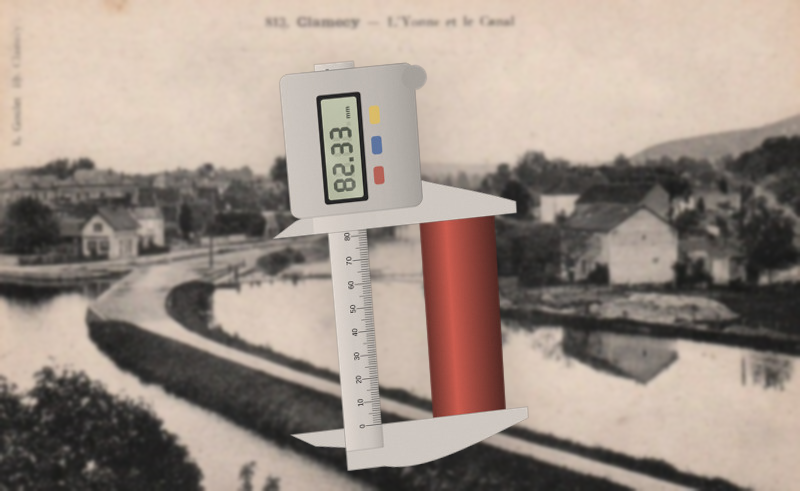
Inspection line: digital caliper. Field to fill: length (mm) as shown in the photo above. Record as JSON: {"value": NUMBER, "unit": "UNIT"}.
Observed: {"value": 82.33, "unit": "mm"}
